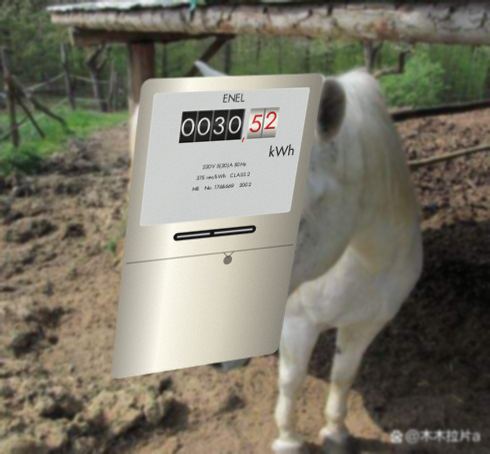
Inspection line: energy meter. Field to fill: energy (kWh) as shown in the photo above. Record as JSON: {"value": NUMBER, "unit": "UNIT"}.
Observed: {"value": 30.52, "unit": "kWh"}
